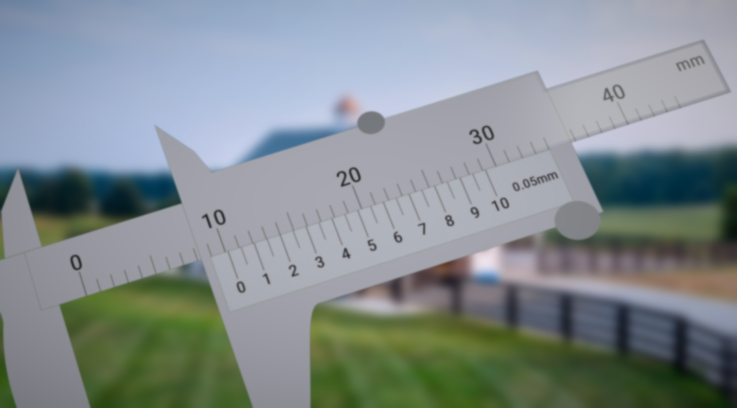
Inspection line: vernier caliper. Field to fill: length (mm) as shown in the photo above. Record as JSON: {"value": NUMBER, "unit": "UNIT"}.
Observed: {"value": 10.2, "unit": "mm"}
